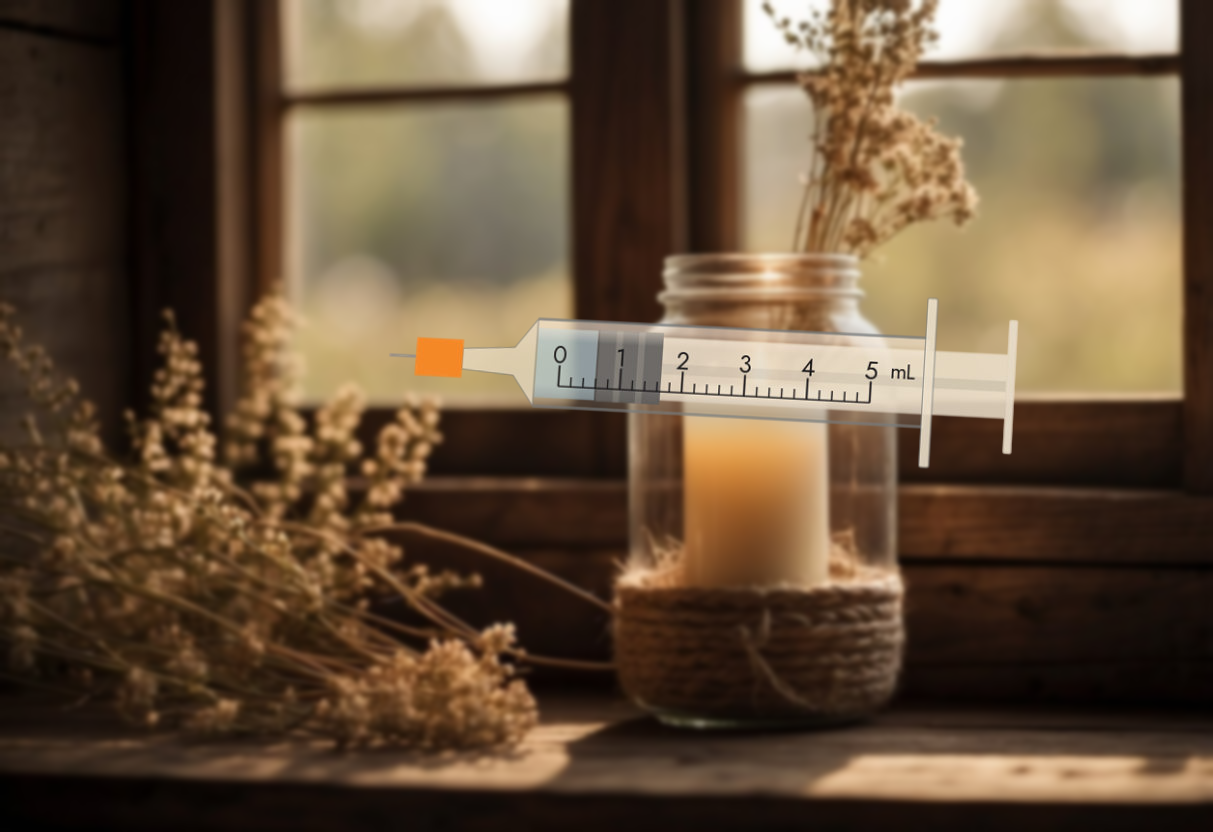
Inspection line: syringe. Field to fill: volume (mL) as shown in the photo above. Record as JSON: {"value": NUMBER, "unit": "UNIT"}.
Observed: {"value": 0.6, "unit": "mL"}
